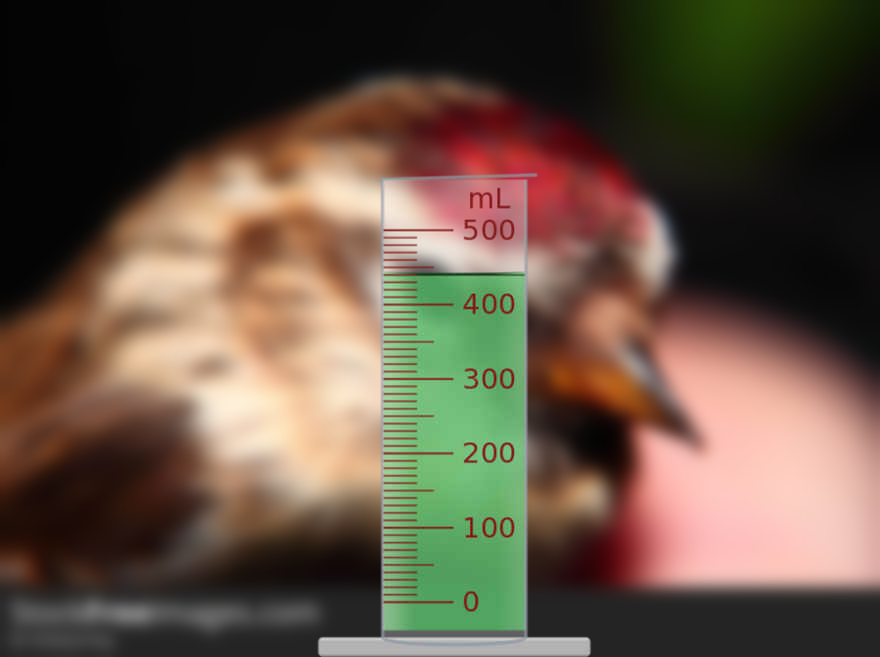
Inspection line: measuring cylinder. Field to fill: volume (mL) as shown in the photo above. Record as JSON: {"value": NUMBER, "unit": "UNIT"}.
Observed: {"value": 440, "unit": "mL"}
